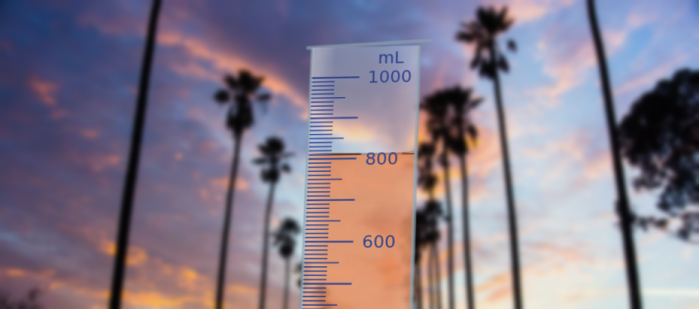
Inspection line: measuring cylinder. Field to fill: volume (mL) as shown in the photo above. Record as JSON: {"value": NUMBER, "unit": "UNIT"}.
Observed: {"value": 810, "unit": "mL"}
